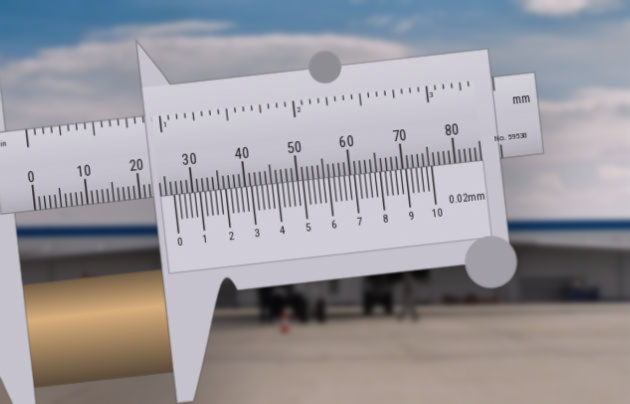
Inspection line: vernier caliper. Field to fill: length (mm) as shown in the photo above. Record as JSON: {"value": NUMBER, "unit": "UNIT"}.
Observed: {"value": 26.5, "unit": "mm"}
